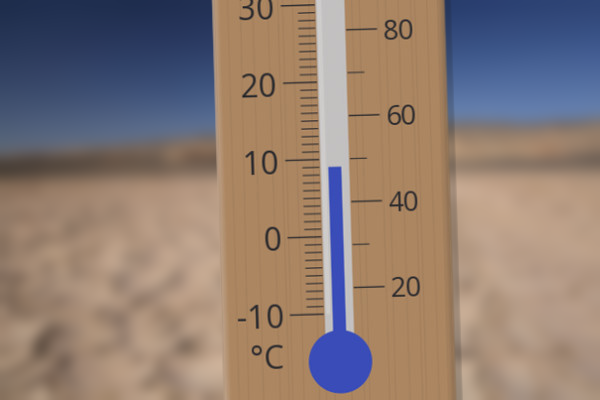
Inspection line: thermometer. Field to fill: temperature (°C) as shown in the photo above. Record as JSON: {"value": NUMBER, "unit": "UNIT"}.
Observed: {"value": 9, "unit": "°C"}
